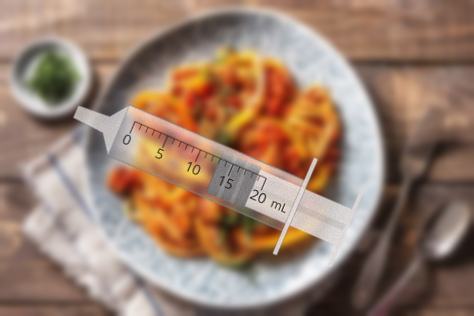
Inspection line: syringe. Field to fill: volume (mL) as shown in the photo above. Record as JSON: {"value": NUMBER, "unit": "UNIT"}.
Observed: {"value": 13, "unit": "mL"}
